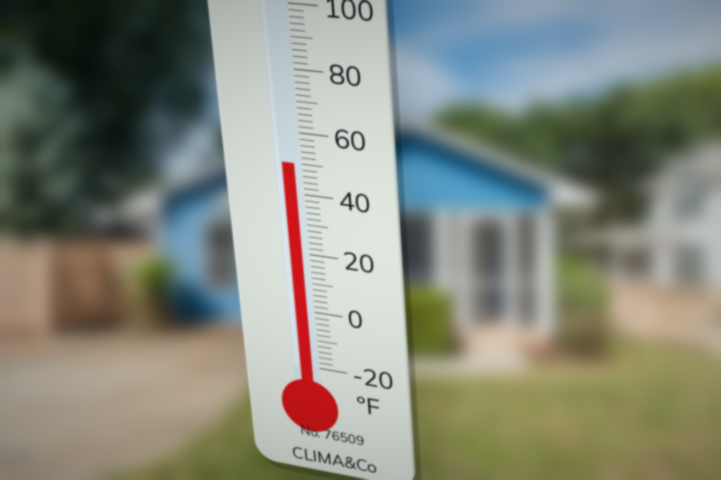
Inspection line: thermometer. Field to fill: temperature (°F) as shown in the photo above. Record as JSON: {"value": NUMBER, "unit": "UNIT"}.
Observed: {"value": 50, "unit": "°F"}
